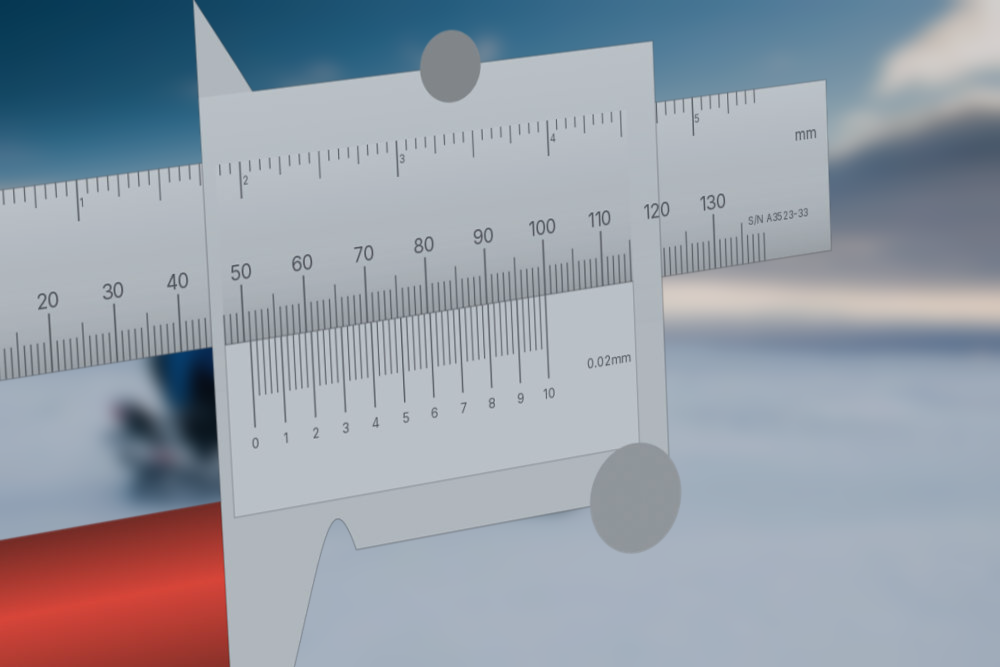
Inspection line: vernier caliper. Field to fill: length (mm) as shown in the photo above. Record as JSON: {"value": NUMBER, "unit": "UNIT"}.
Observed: {"value": 51.0, "unit": "mm"}
